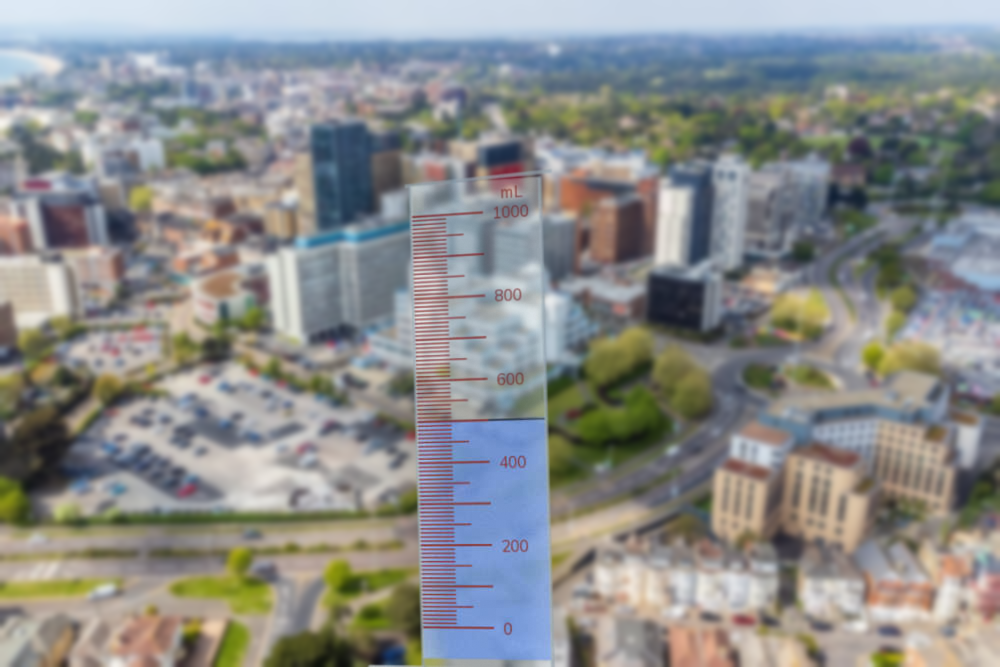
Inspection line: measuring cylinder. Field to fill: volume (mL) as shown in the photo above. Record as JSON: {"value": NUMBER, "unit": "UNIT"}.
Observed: {"value": 500, "unit": "mL"}
